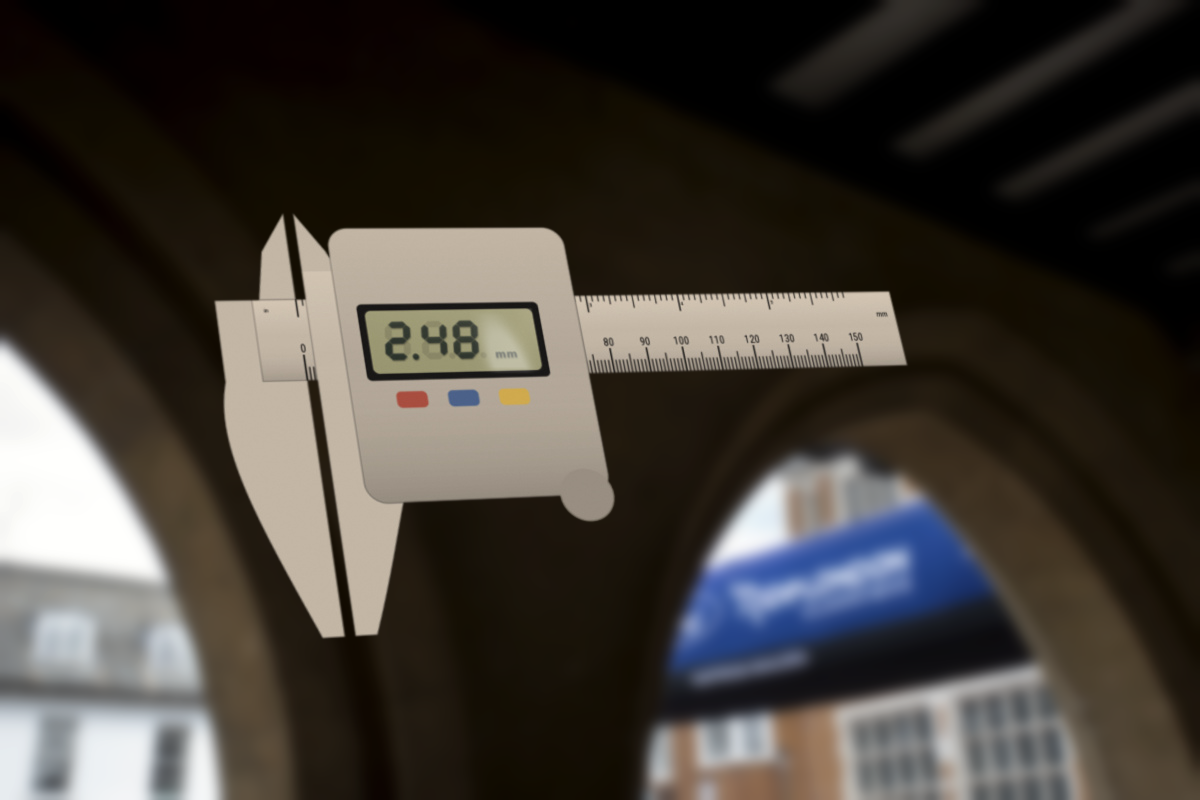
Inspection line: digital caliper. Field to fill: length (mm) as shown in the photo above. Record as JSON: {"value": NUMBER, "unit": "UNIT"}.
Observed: {"value": 2.48, "unit": "mm"}
